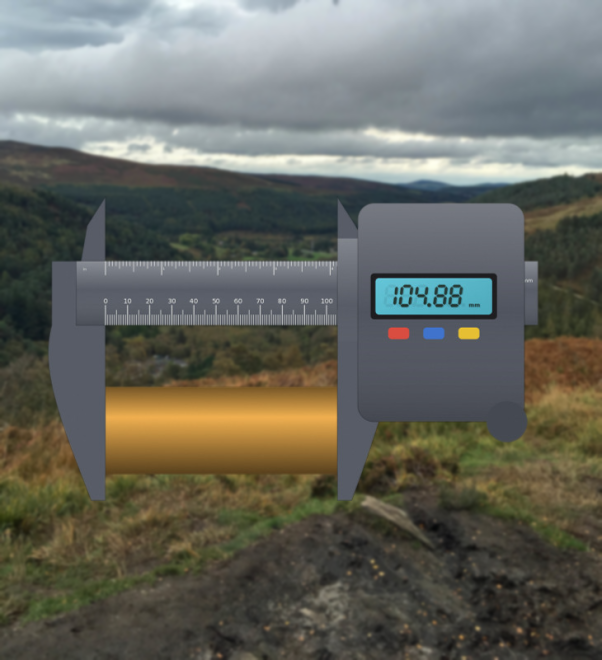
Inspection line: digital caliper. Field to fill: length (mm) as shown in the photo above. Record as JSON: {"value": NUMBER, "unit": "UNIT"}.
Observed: {"value": 104.88, "unit": "mm"}
